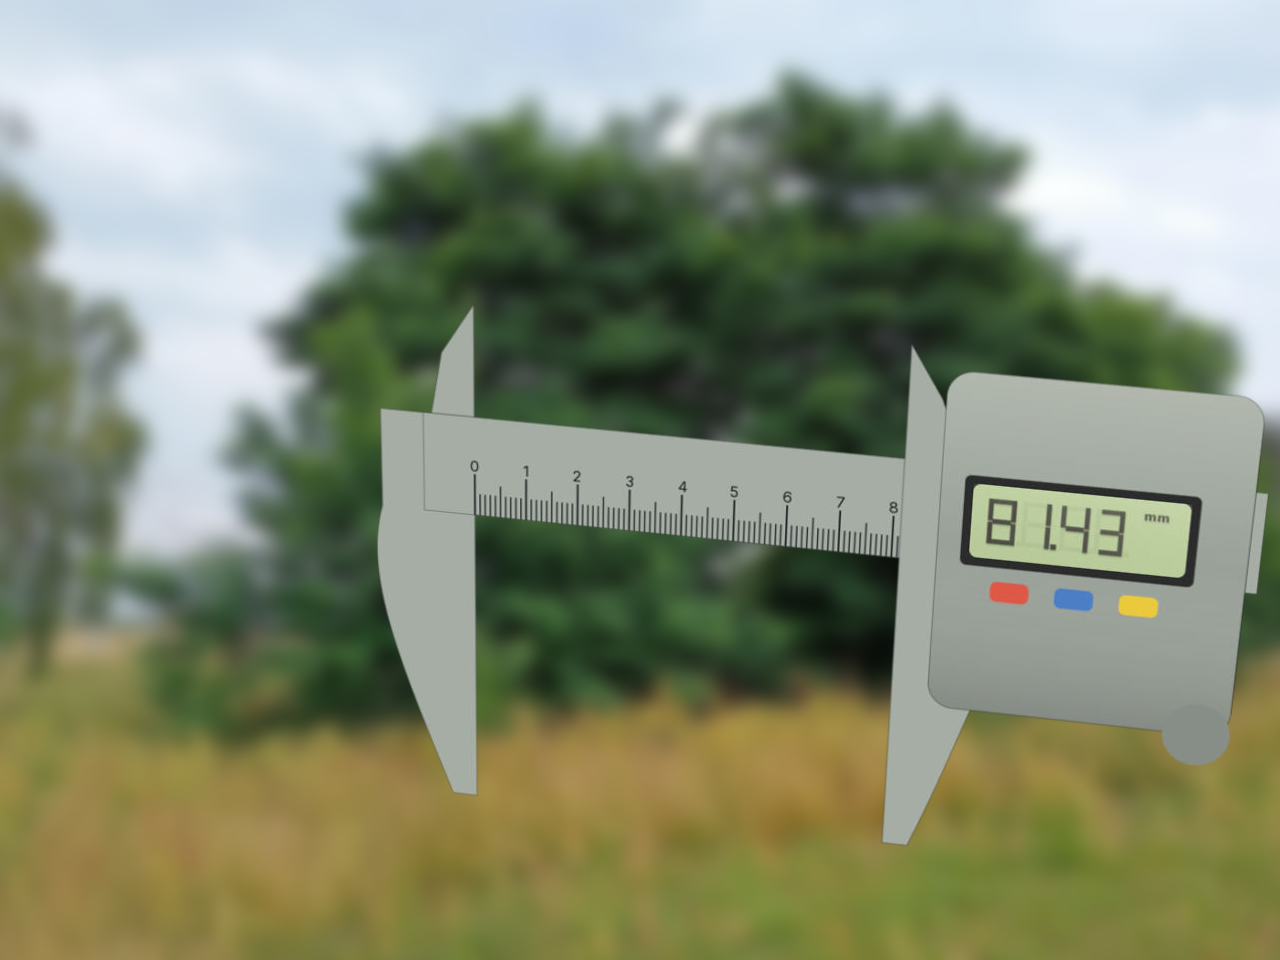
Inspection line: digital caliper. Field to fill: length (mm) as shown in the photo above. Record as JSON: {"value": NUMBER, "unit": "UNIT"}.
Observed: {"value": 81.43, "unit": "mm"}
